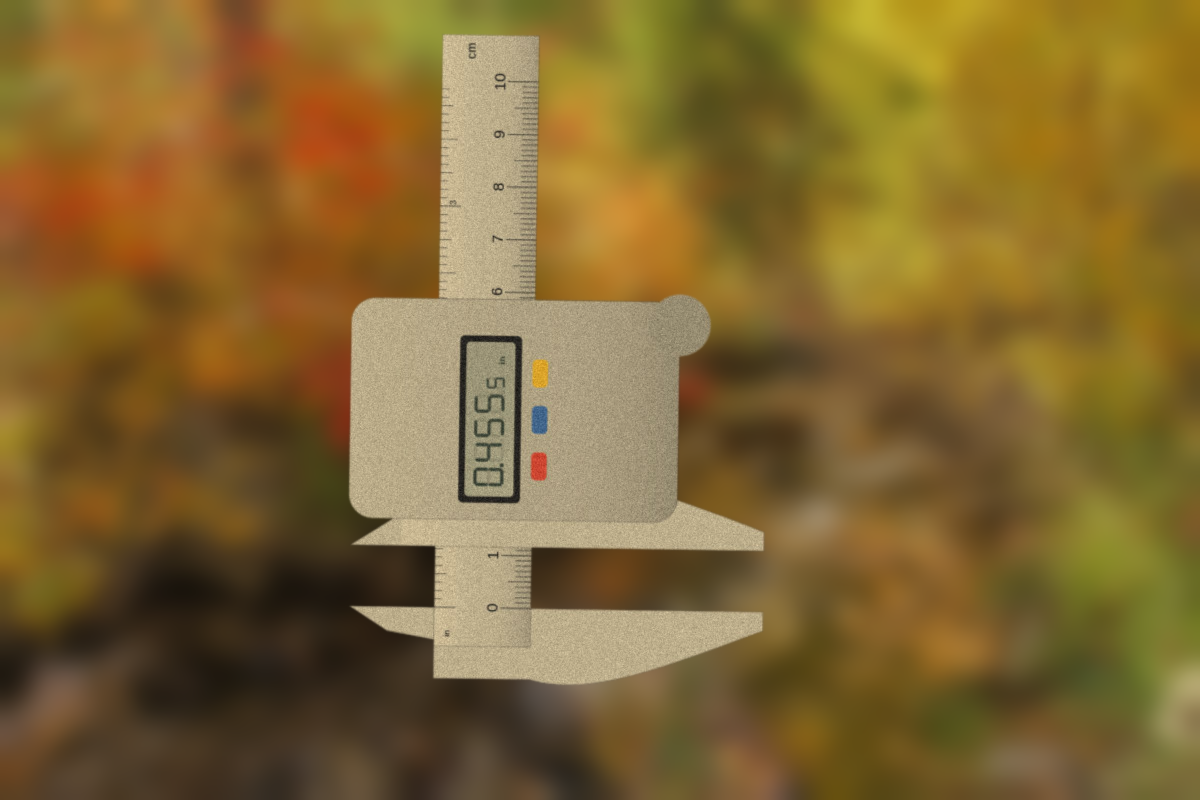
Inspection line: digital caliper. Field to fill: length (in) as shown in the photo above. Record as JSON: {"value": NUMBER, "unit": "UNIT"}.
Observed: {"value": 0.4555, "unit": "in"}
